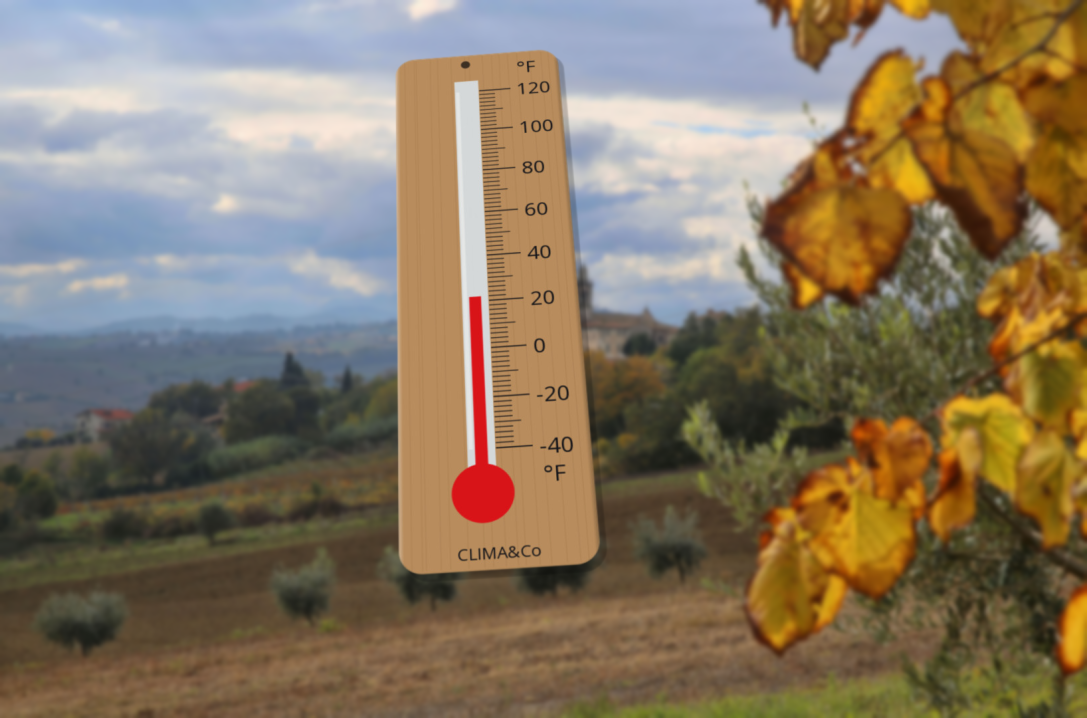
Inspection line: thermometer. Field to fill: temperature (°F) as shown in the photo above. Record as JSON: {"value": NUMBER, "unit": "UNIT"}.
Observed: {"value": 22, "unit": "°F"}
